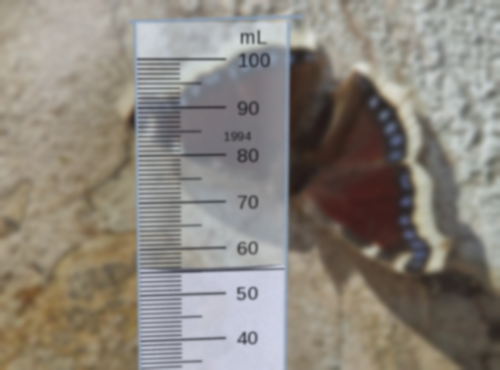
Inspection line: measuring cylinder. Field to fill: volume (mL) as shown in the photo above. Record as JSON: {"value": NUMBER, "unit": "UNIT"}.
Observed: {"value": 55, "unit": "mL"}
